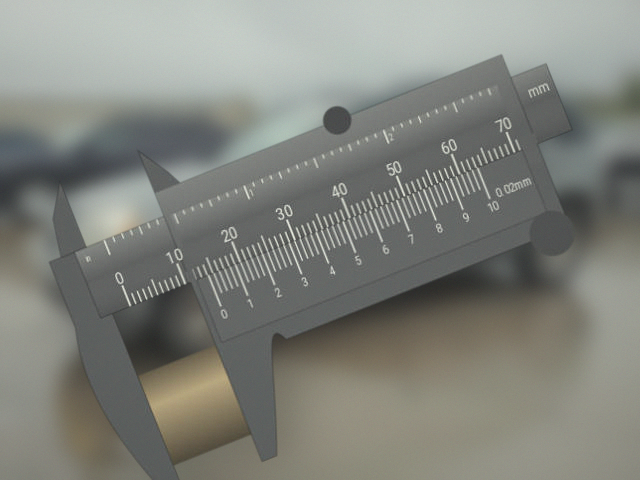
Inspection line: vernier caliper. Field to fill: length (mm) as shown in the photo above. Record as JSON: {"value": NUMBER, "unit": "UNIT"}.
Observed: {"value": 14.2, "unit": "mm"}
